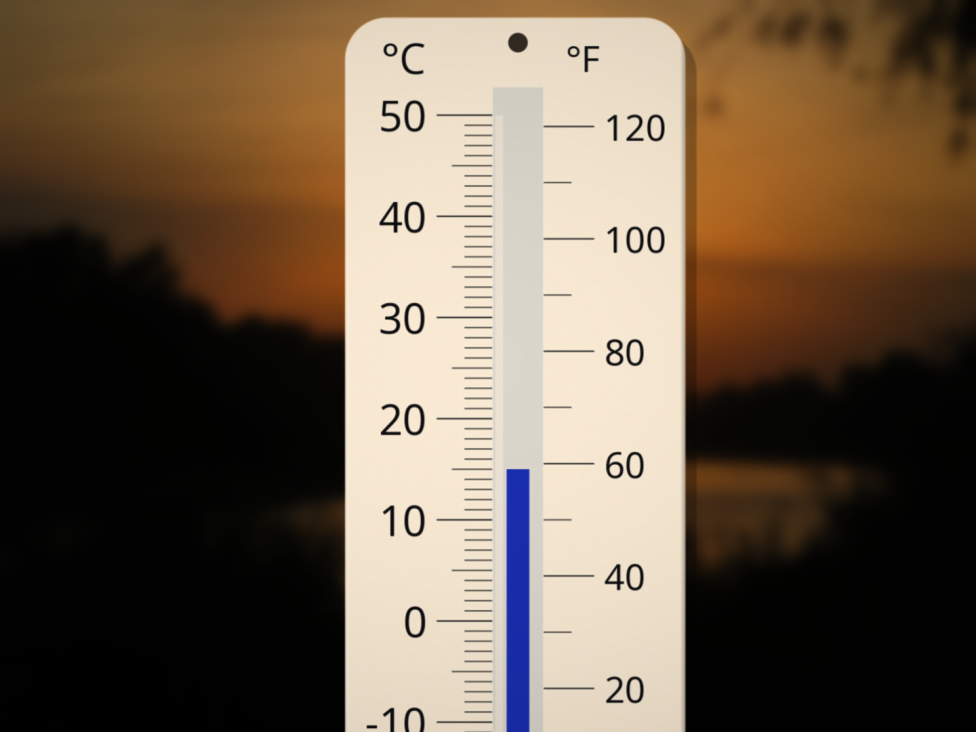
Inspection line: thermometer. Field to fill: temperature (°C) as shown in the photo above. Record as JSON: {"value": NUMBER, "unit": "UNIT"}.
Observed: {"value": 15, "unit": "°C"}
